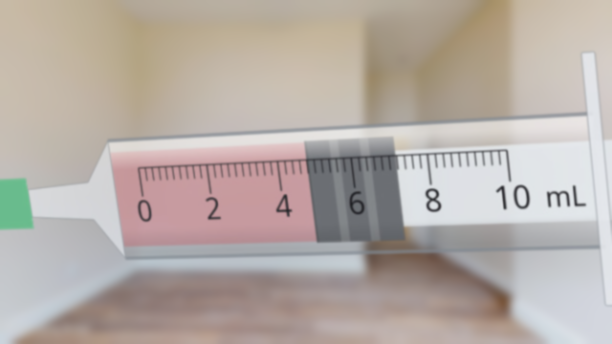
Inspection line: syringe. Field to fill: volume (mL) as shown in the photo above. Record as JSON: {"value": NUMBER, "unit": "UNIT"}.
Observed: {"value": 4.8, "unit": "mL"}
